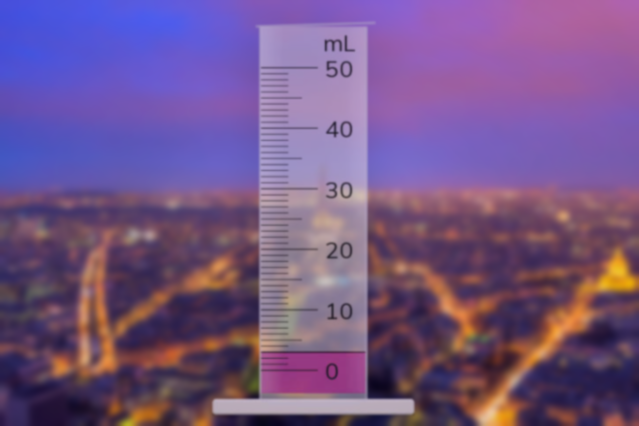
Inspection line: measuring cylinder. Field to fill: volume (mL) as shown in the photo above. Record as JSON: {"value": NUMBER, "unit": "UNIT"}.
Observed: {"value": 3, "unit": "mL"}
